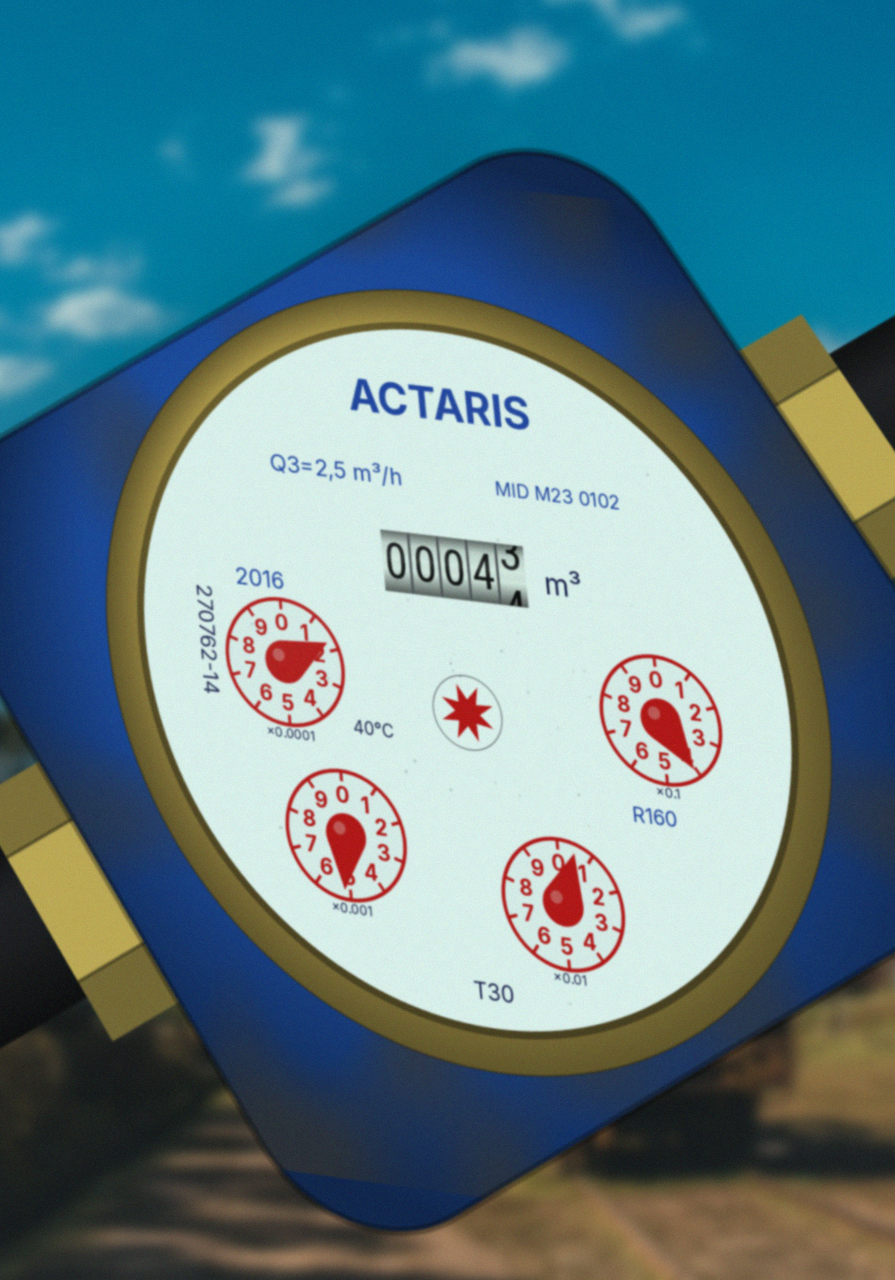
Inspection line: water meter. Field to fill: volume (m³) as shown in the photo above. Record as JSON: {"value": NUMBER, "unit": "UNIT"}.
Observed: {"value": 43.4051, "unit": "m³"}
